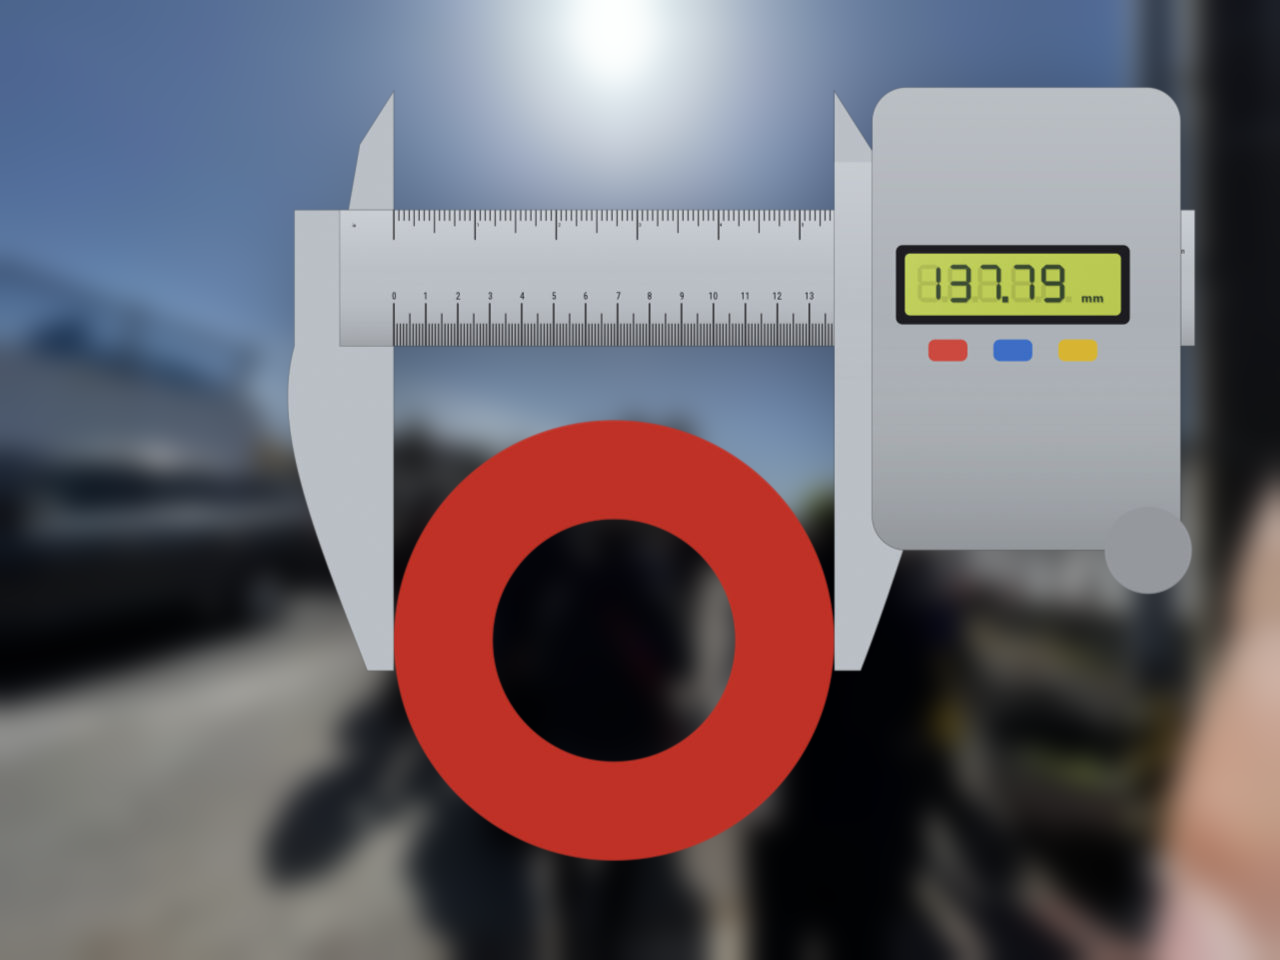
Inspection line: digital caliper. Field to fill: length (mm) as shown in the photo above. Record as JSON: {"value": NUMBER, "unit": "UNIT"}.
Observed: {"value": 137.79, "unit": "mm"}
